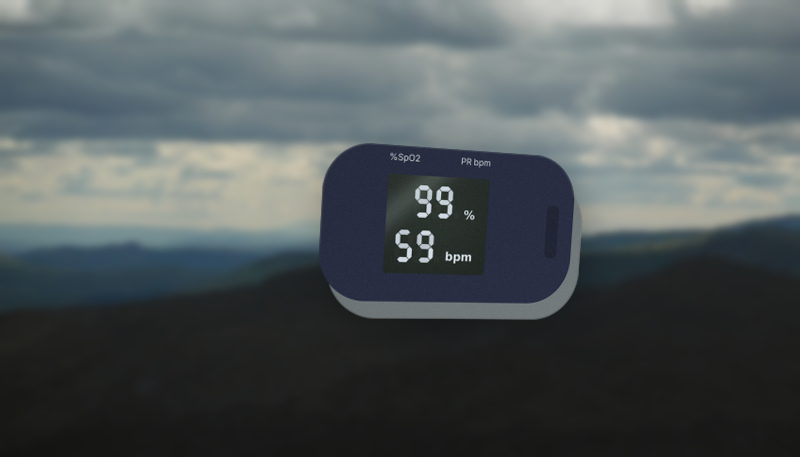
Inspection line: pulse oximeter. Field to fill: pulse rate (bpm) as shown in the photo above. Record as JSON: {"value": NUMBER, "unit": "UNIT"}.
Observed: {"value": 59, "unit": "bpm"}
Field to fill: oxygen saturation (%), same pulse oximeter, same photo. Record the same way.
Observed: {"value": 99, "unit": "%"}
